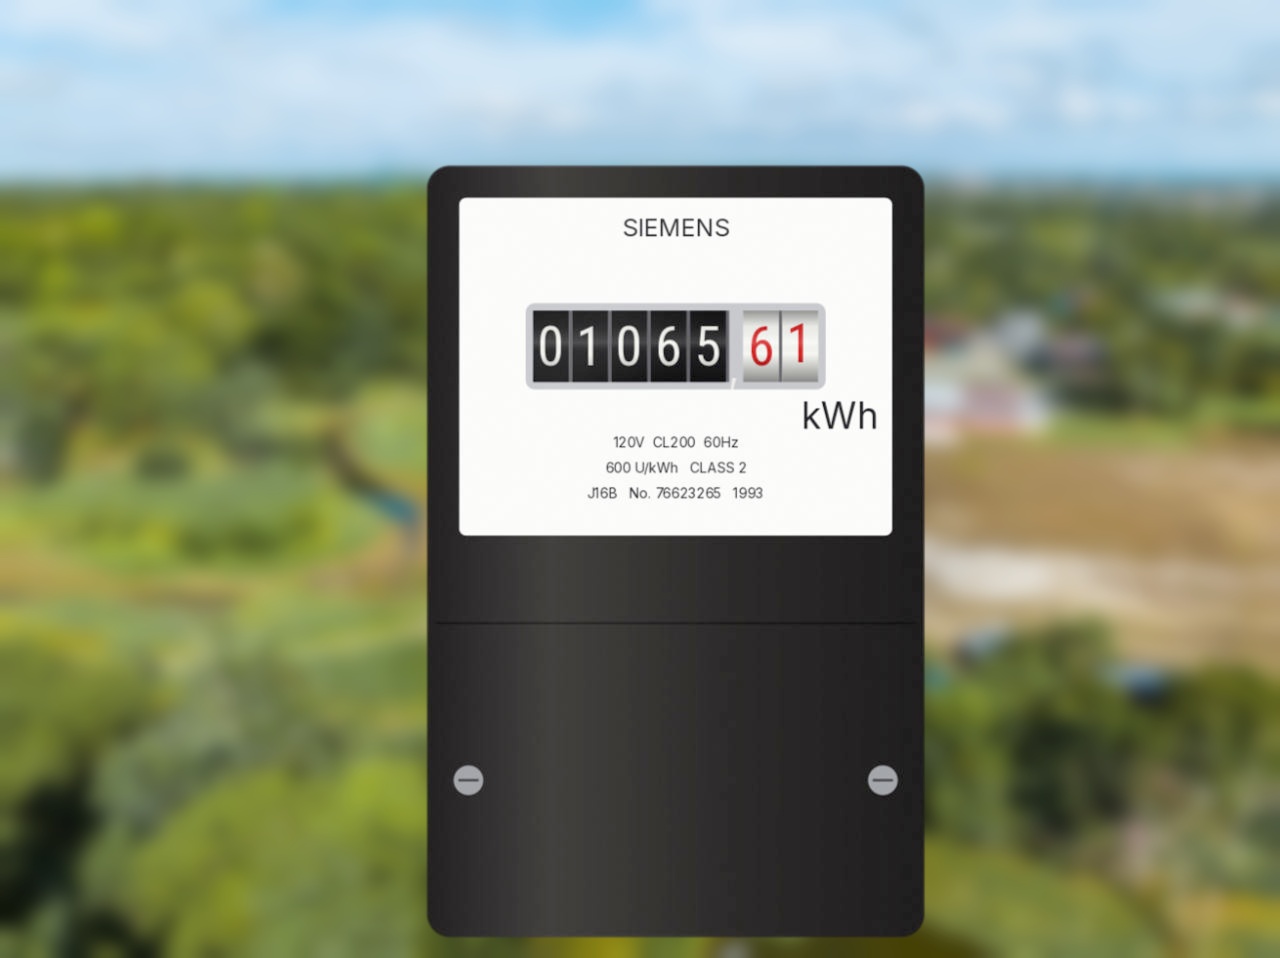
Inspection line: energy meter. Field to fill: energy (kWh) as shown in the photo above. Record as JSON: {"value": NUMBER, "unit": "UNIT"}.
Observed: {"value": 1065.61, "unit": "kWh"}
